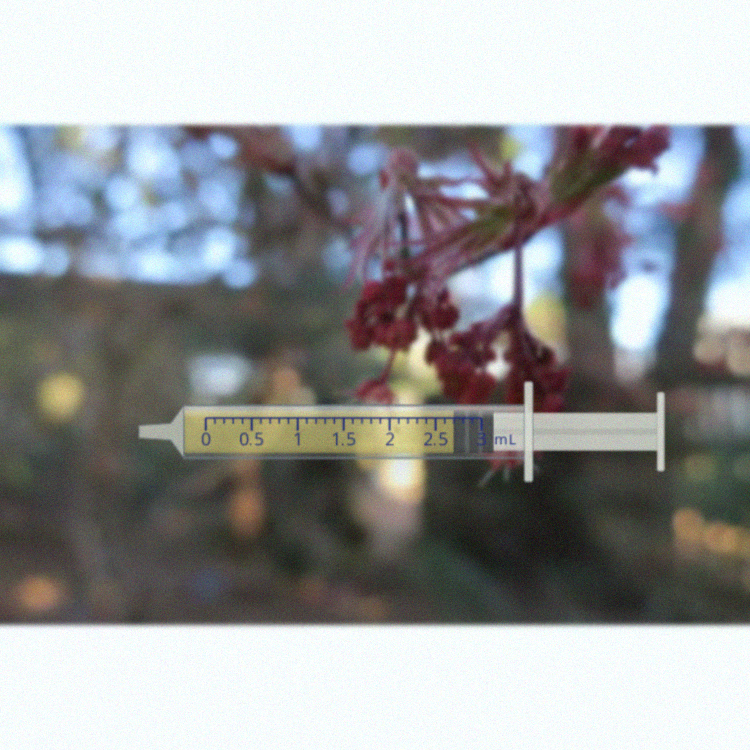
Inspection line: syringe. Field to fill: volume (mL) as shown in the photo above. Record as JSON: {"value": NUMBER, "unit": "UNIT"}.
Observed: {"value": 2.7, "unit": "mL"}
